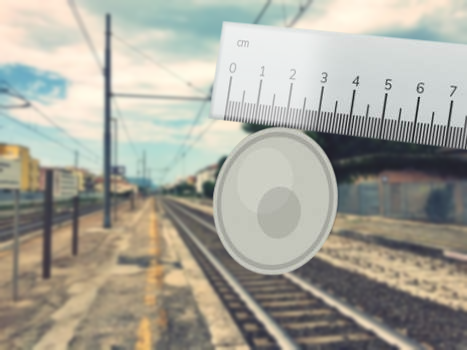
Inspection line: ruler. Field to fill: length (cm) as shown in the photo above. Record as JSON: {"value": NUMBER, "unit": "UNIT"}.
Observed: {"value": 4, "unit": "cm"}
